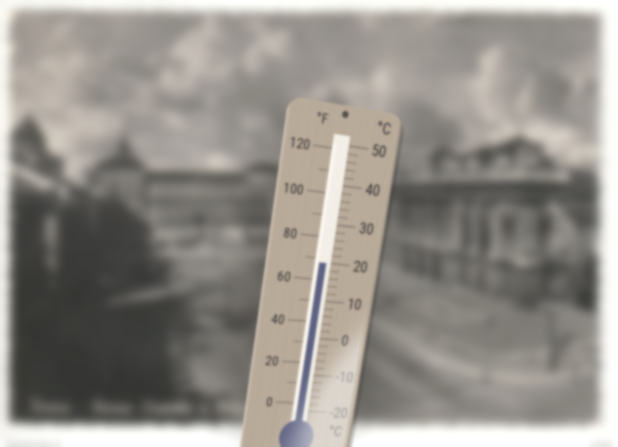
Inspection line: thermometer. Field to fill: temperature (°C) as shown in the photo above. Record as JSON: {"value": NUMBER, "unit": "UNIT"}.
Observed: {"value": 20, "unit": "°C"}
